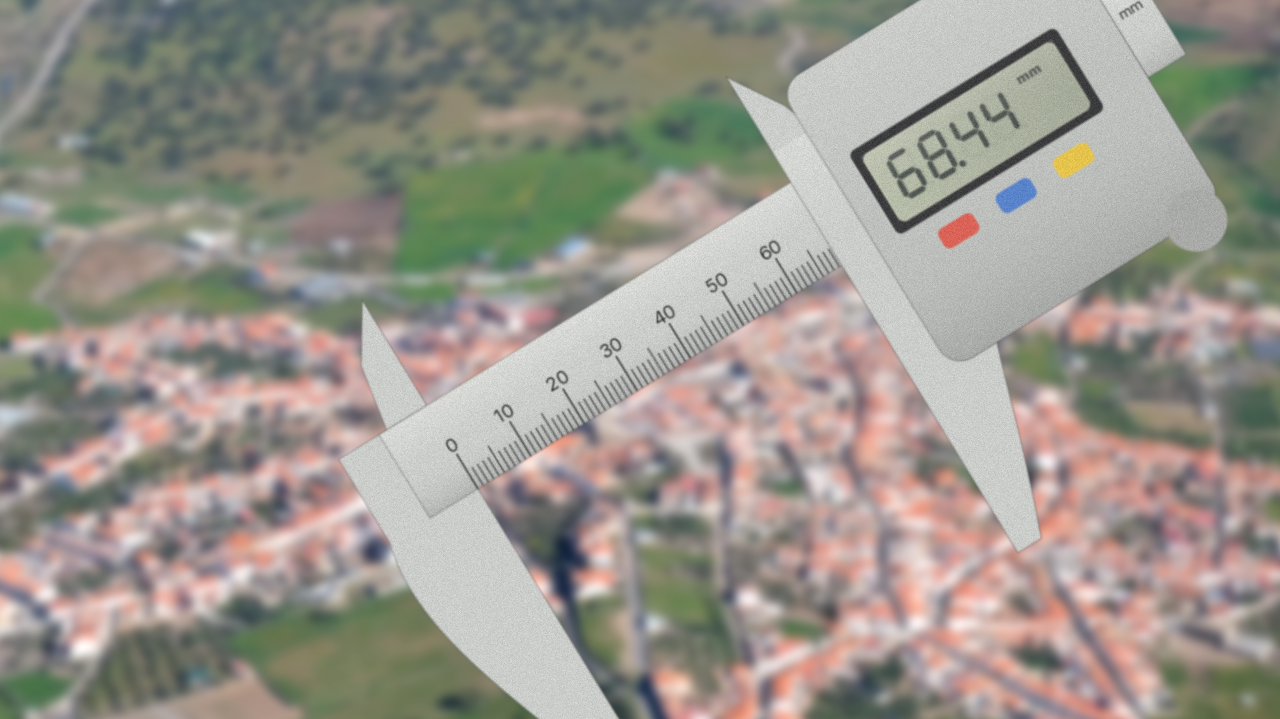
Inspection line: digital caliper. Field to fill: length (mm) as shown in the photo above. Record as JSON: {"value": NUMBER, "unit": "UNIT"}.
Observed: {"value": 68.44, "unit": "mm"}
